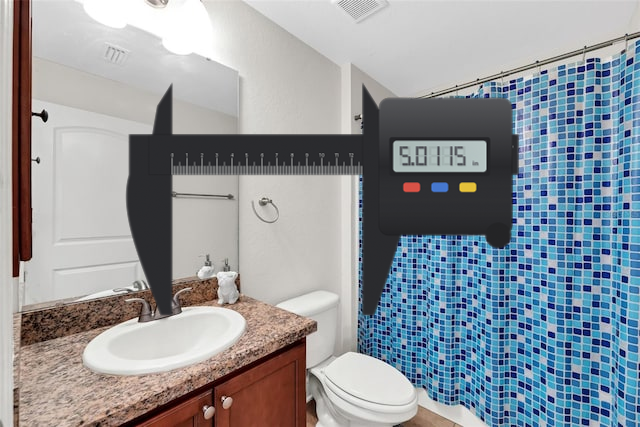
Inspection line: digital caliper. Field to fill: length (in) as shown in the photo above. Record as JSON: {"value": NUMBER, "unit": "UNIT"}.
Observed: {"value": 5.0115, "unit": "in"}
